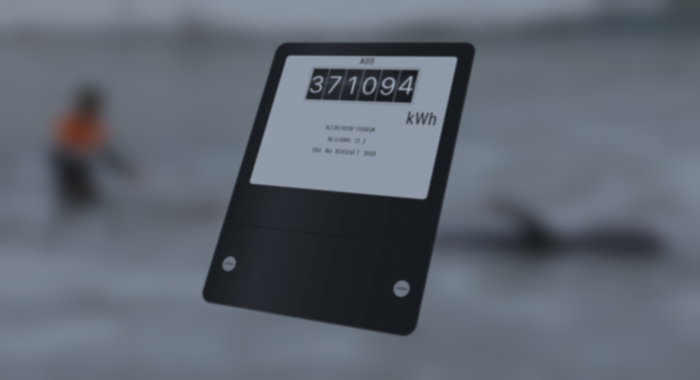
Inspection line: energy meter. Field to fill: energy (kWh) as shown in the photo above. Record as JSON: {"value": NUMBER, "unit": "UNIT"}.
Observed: {"value": 371094, "unit": "kWh"}
